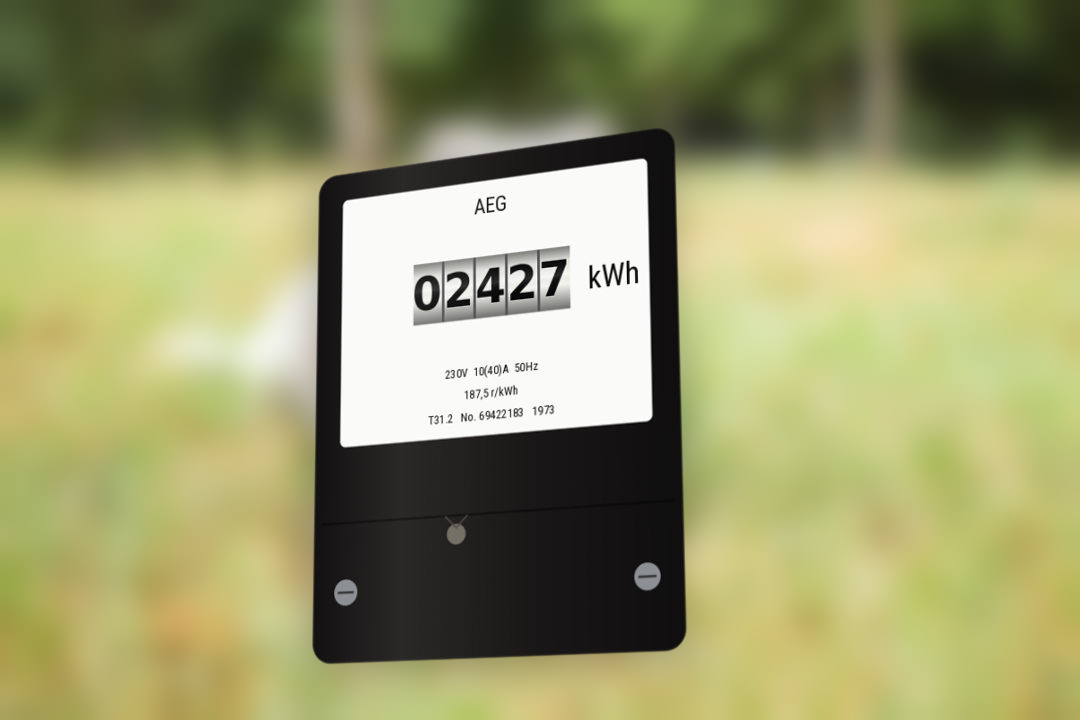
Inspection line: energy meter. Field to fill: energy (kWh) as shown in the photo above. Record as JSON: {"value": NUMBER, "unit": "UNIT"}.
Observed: {"value": 2427, "unit": "kWh"}
